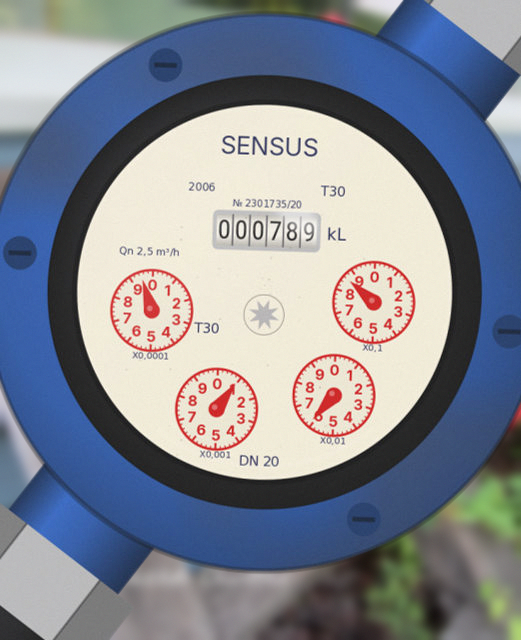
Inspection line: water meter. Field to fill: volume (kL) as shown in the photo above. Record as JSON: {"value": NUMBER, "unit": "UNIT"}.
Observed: {"value": 789.8609, "unit": "kL"}
